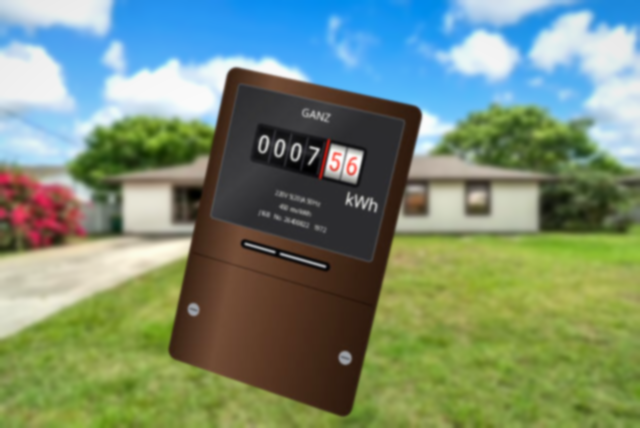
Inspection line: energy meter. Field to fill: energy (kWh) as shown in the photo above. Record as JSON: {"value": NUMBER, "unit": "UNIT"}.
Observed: {"value": 7.56, "unit": "kWh"}
